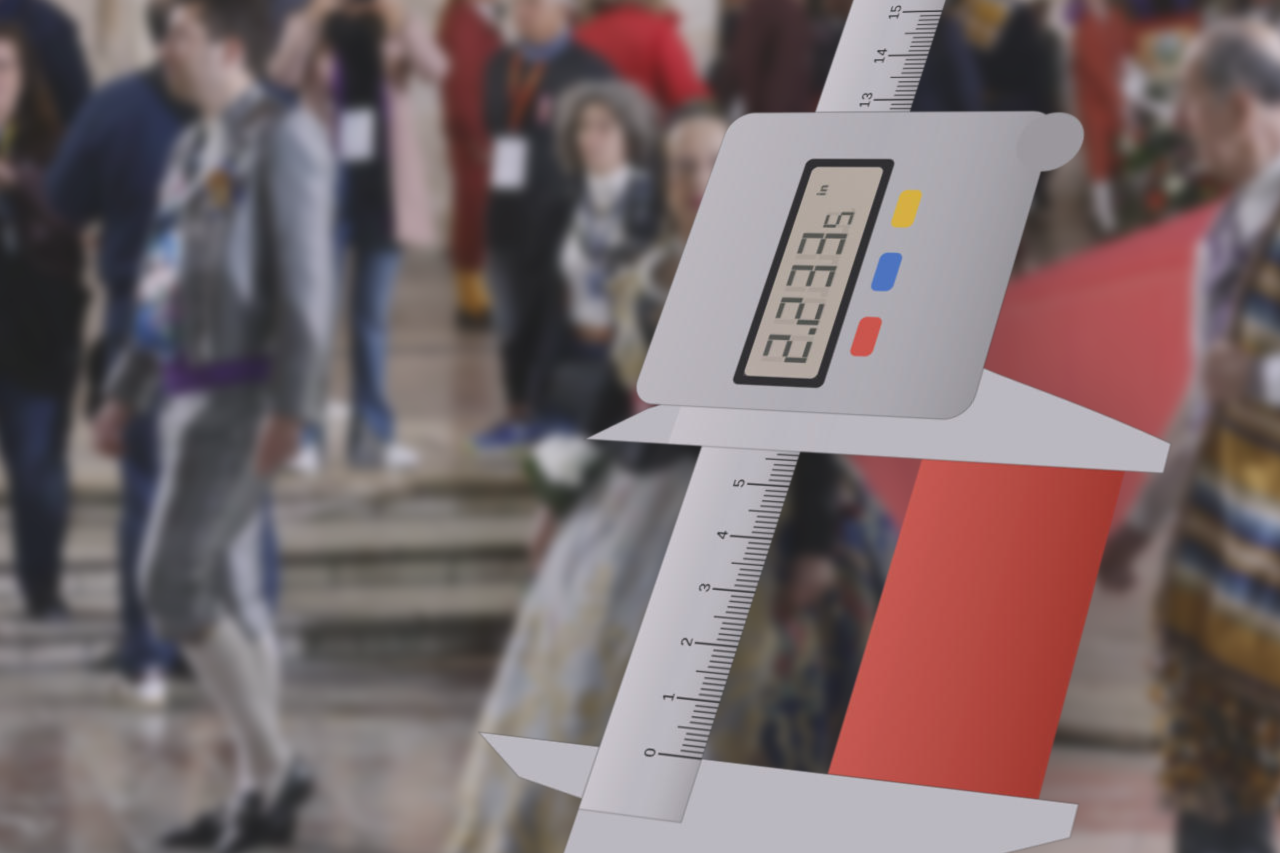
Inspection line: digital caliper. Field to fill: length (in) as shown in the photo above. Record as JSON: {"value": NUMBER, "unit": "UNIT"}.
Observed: {"value": 2.2335, "unit": "in"}
